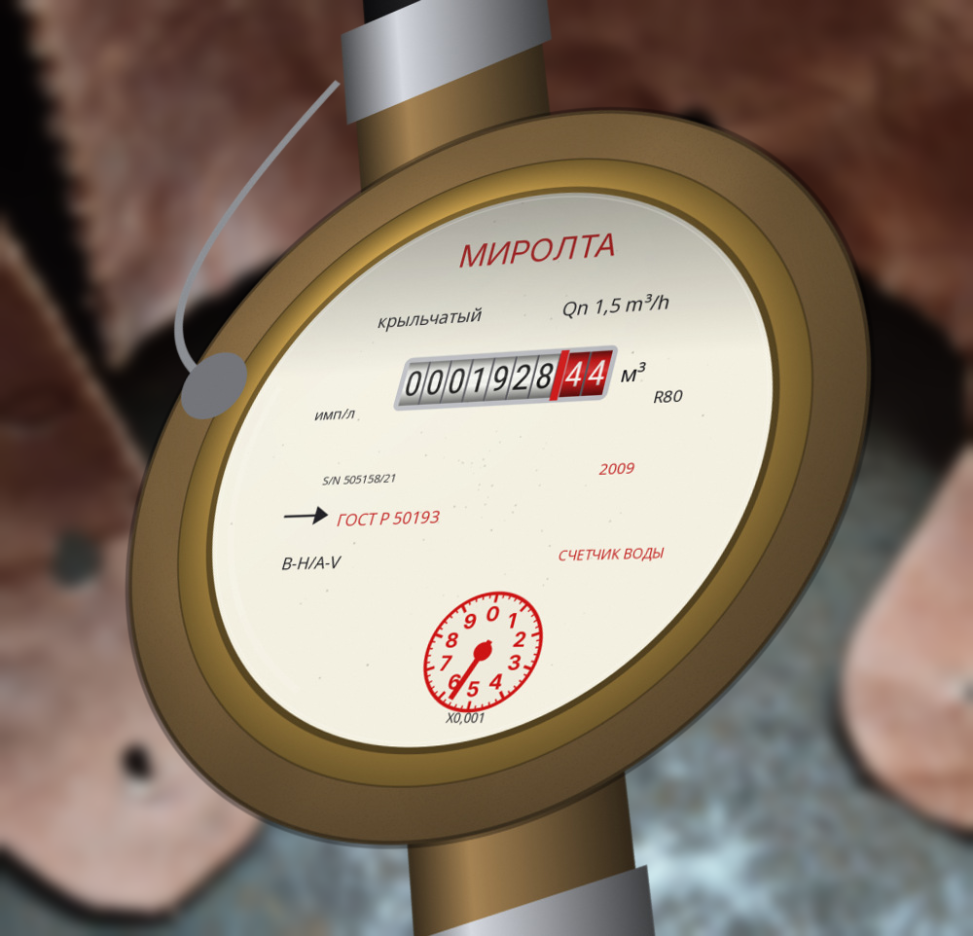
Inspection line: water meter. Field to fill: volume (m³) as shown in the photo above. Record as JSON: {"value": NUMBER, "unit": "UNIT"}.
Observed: {"value": 1928.445, "unit": "m³"}
